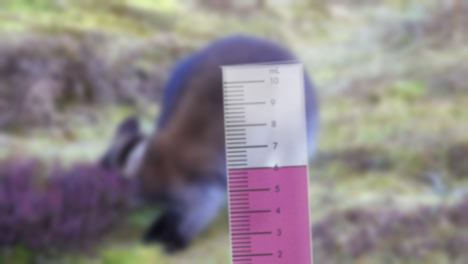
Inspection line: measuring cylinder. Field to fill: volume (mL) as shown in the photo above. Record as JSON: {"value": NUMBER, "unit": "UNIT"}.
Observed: {"value": 6, "unit": "mL"}
